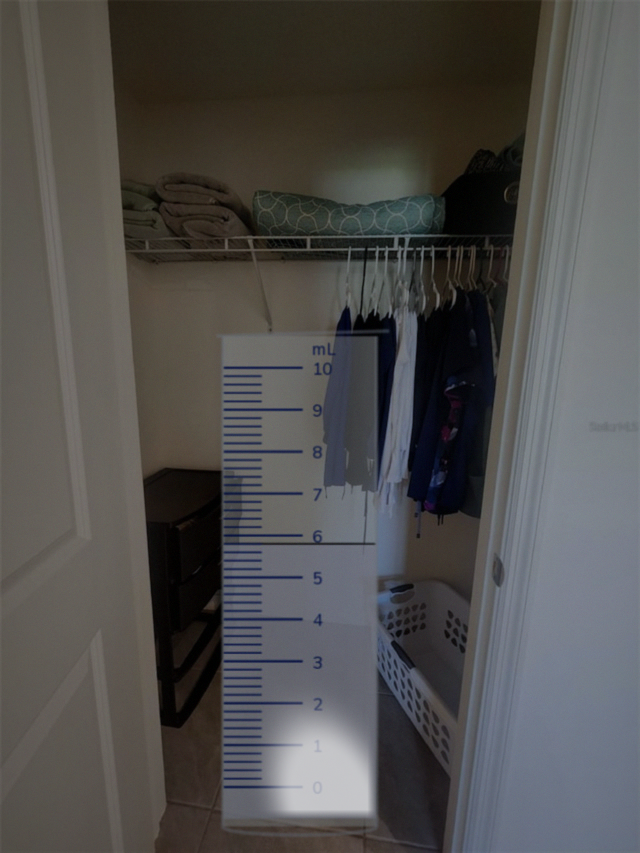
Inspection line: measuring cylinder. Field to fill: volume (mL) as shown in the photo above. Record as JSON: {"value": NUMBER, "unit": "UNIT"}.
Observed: {"value": 5.8, "unit": "mL"}
